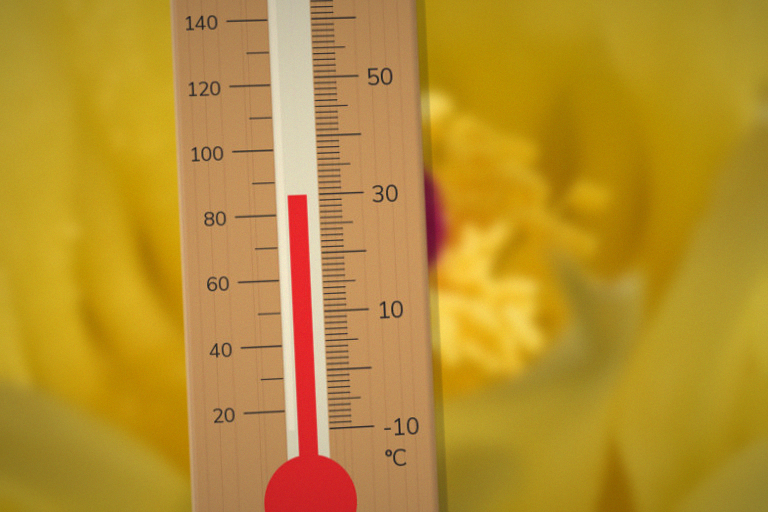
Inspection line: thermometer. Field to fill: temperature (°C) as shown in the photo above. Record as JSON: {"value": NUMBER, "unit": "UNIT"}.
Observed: {"value": 30, "unit": "°C"}
